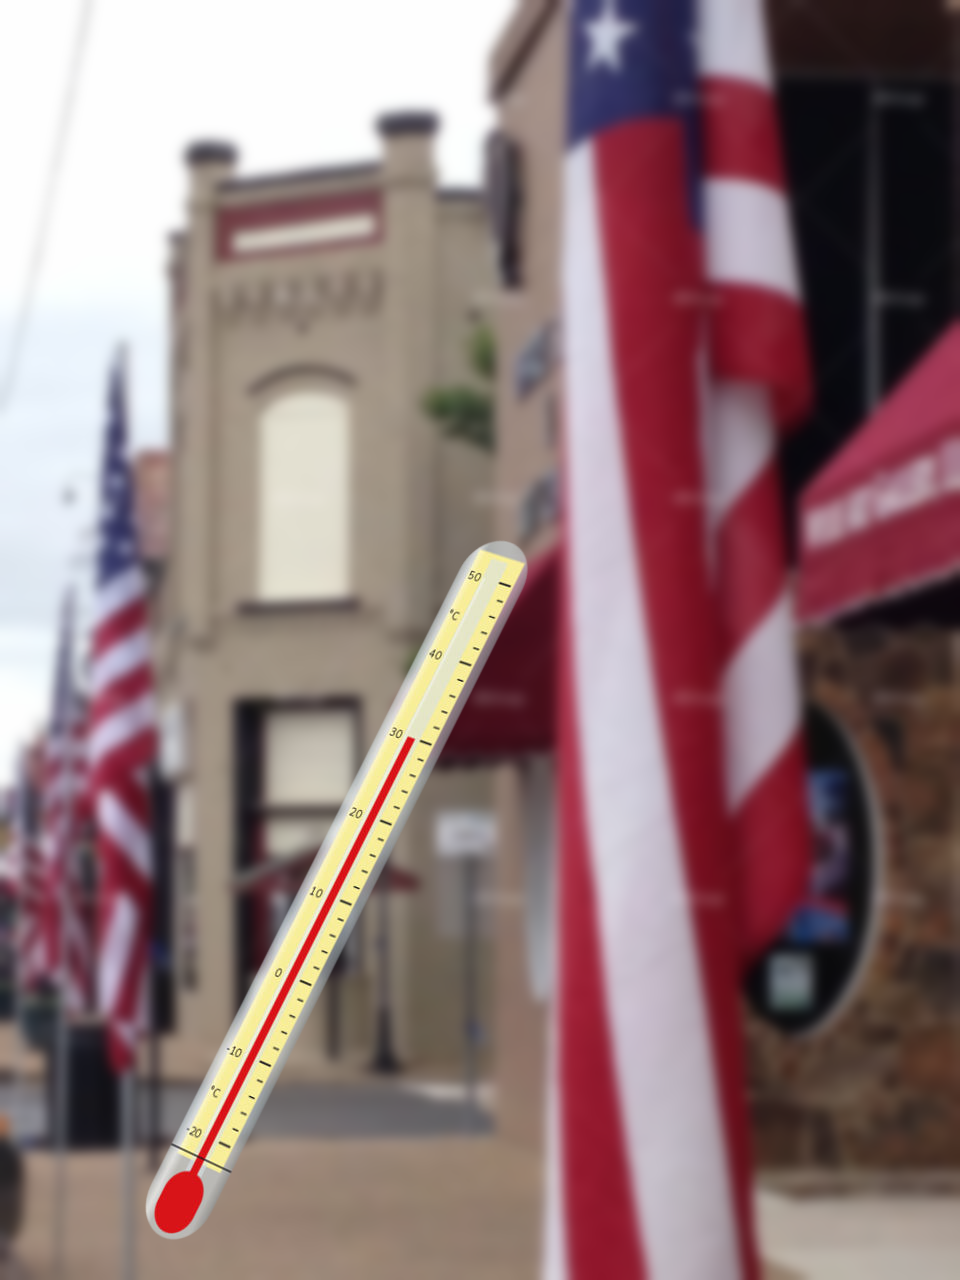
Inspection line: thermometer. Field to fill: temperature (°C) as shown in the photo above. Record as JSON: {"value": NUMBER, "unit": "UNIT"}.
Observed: {"value": 30, "unit": "°C"}
